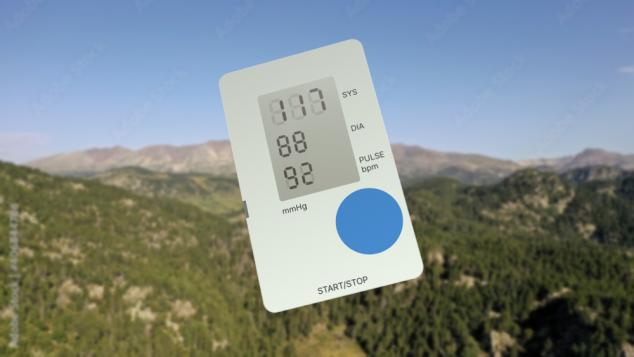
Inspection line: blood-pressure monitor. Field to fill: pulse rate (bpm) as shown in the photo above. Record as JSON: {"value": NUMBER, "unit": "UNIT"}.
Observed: {"value": 92, "unit": "bpm"}
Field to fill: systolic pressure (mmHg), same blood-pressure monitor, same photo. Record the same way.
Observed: {"value": 117, "unit": "mmHg"}
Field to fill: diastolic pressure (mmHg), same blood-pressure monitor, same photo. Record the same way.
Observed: {"value": 88, "unit": "mmHg"}
